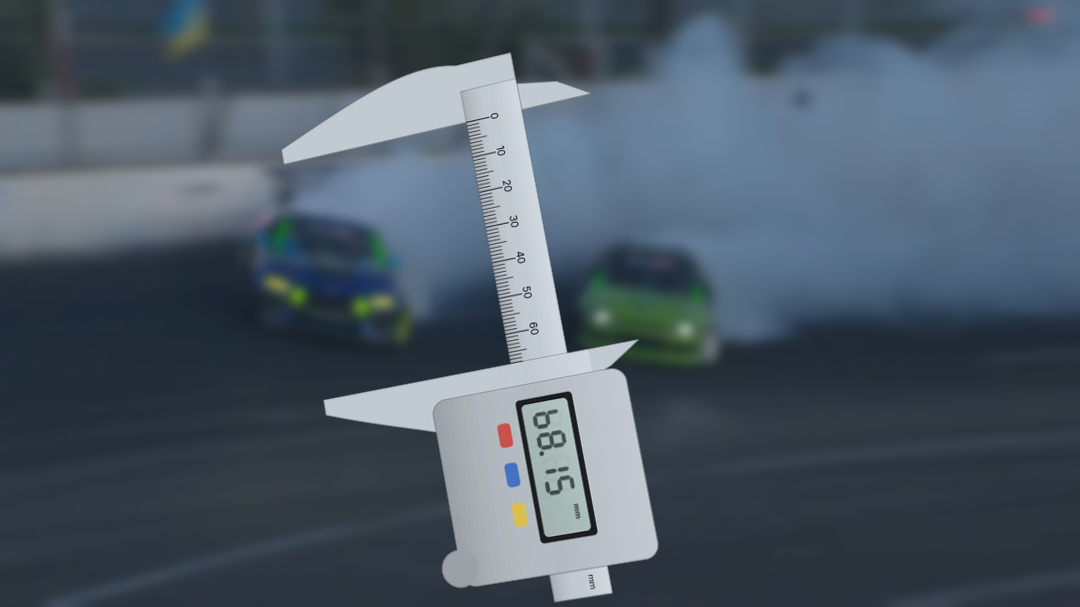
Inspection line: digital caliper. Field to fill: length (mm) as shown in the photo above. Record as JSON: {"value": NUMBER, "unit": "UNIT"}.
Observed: {"value": 68.15, "unit": "mm"}
